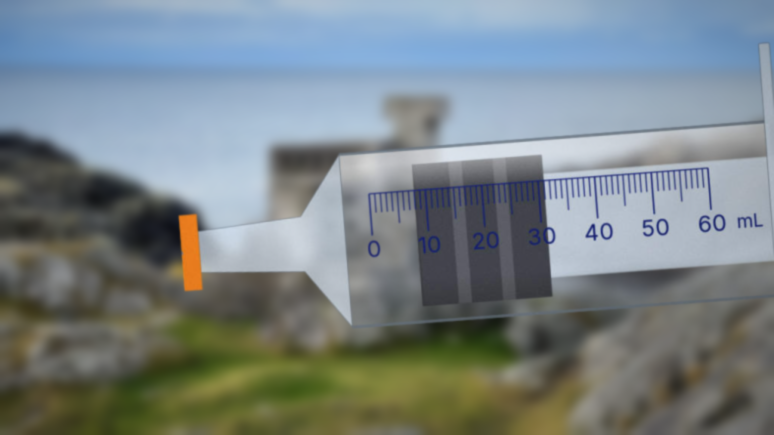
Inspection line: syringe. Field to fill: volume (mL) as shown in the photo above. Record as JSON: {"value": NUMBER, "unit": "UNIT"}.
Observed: {"value": 8, "unit": "mL"}
